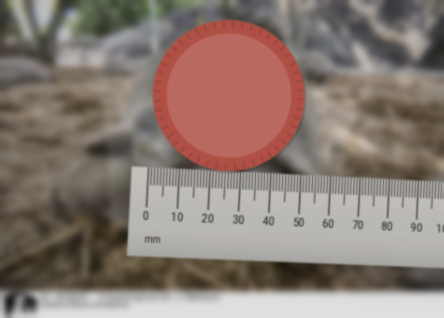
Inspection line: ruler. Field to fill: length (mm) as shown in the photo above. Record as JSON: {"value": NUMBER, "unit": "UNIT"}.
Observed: {"value": 50, "unit": "mm"}
